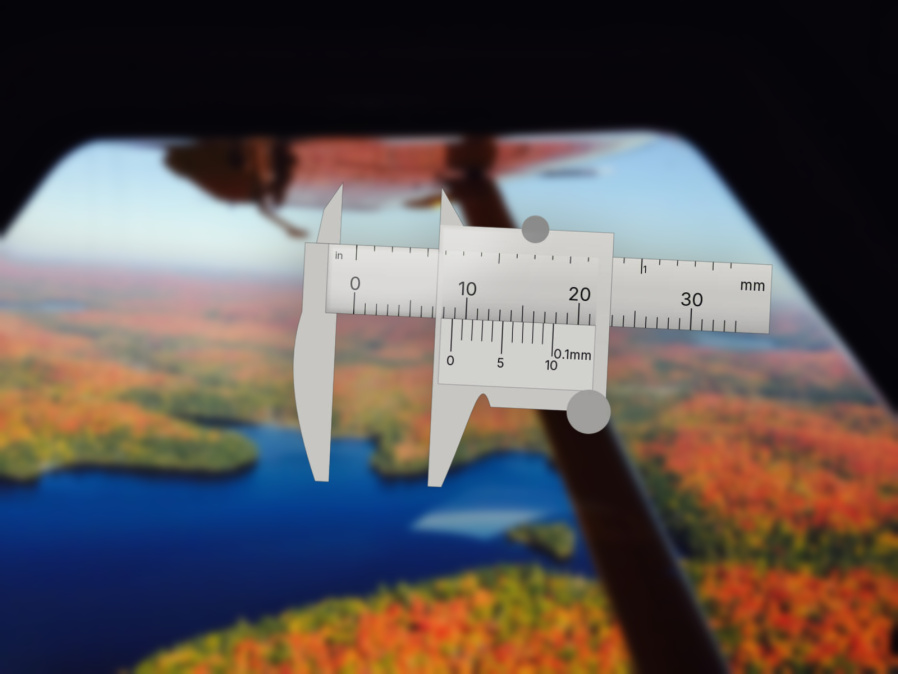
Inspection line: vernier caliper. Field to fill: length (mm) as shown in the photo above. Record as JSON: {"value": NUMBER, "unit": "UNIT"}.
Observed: {"value": 8.8, "unit": "mm"}
